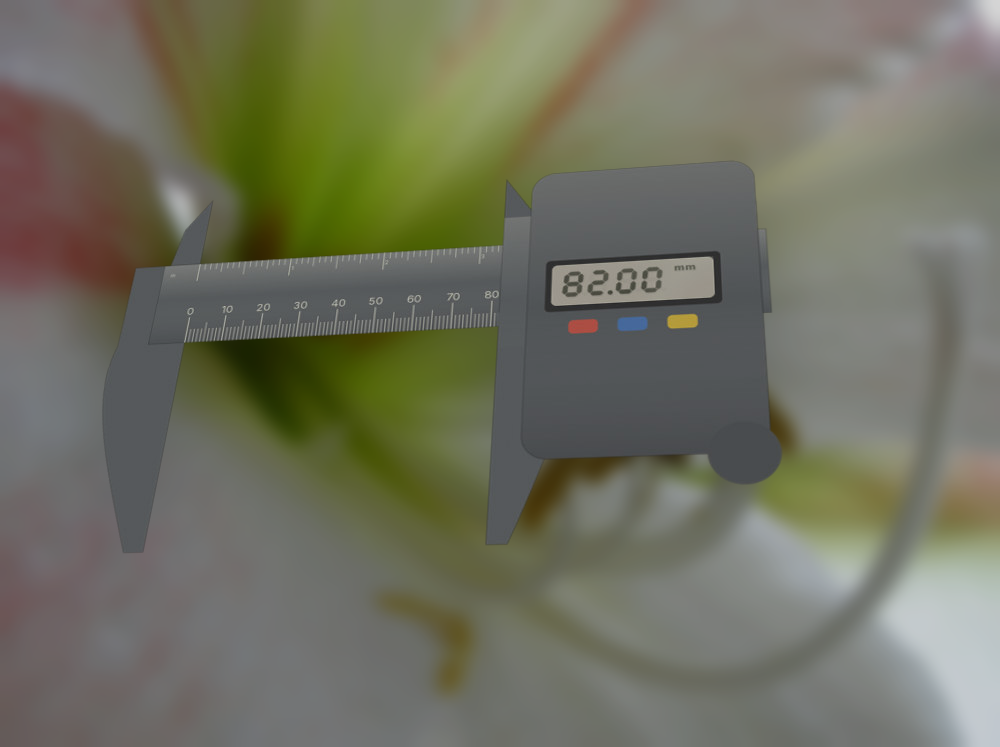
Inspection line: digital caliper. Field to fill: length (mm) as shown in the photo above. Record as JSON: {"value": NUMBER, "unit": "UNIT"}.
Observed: {"value": 82.00, "unit": "mm"}
